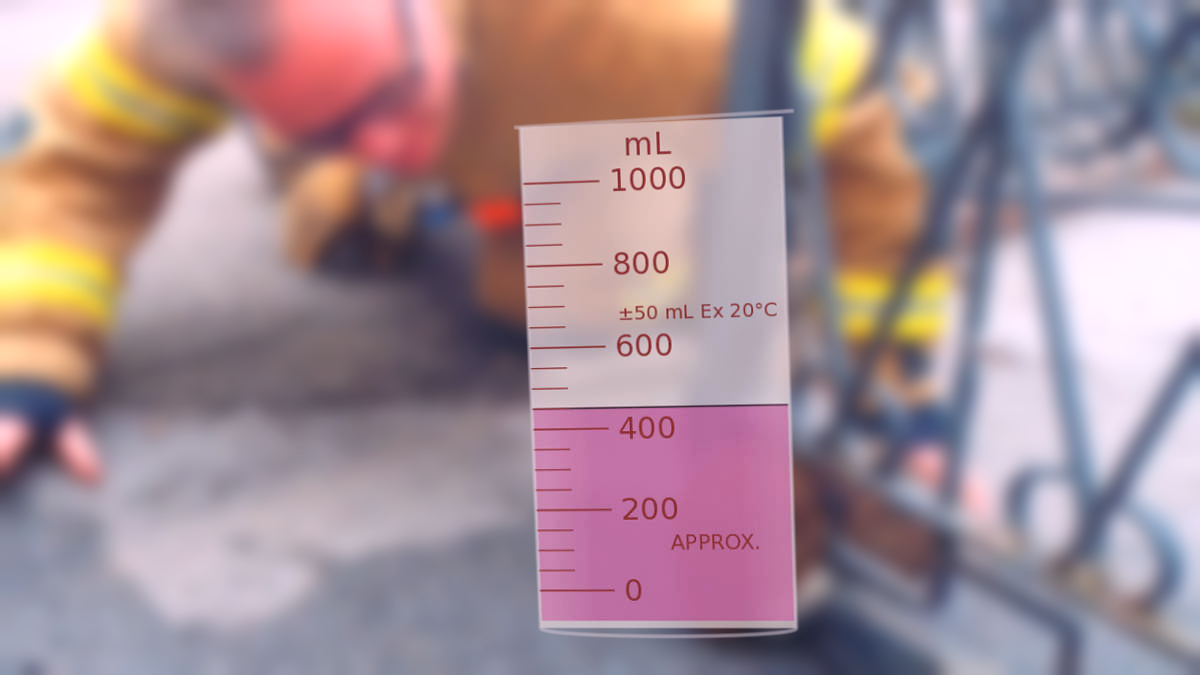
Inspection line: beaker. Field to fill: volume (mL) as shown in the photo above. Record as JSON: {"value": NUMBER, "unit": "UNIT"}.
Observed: {"value": 450, "unit": "mL"}
